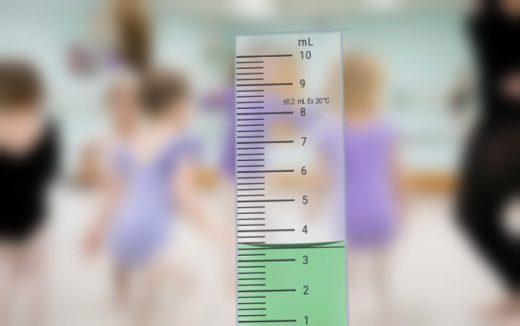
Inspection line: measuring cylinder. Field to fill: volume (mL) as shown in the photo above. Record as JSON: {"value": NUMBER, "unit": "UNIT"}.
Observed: {"value": 3.4, "unit": "mL"}
